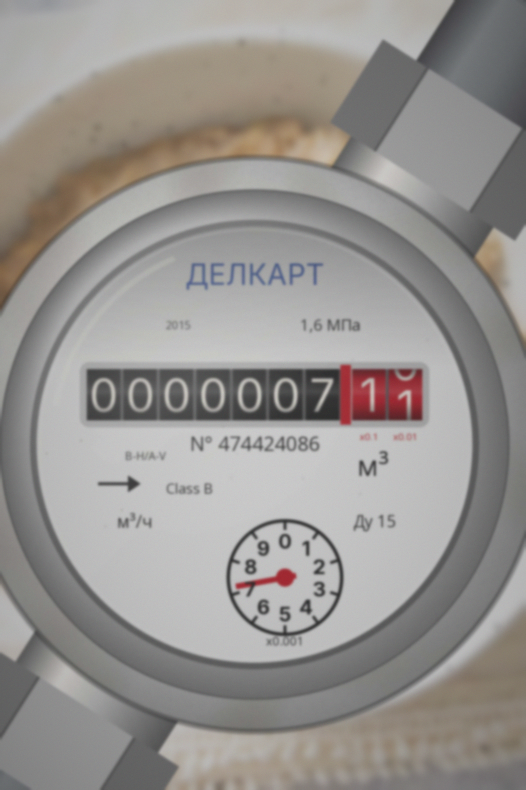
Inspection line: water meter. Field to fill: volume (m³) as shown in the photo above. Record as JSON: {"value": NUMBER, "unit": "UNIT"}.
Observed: {"value": 7.107, "unit": "m³"}
